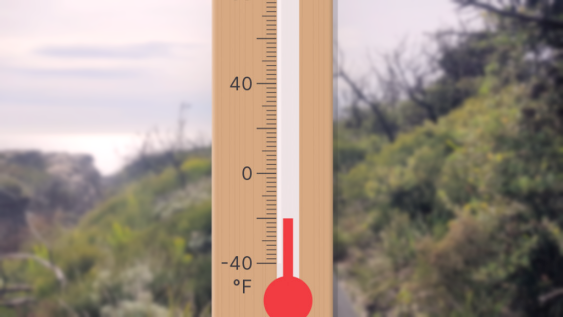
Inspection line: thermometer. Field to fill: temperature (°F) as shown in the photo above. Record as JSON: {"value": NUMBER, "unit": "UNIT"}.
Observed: {"value": -20, "unit": "°F"}
